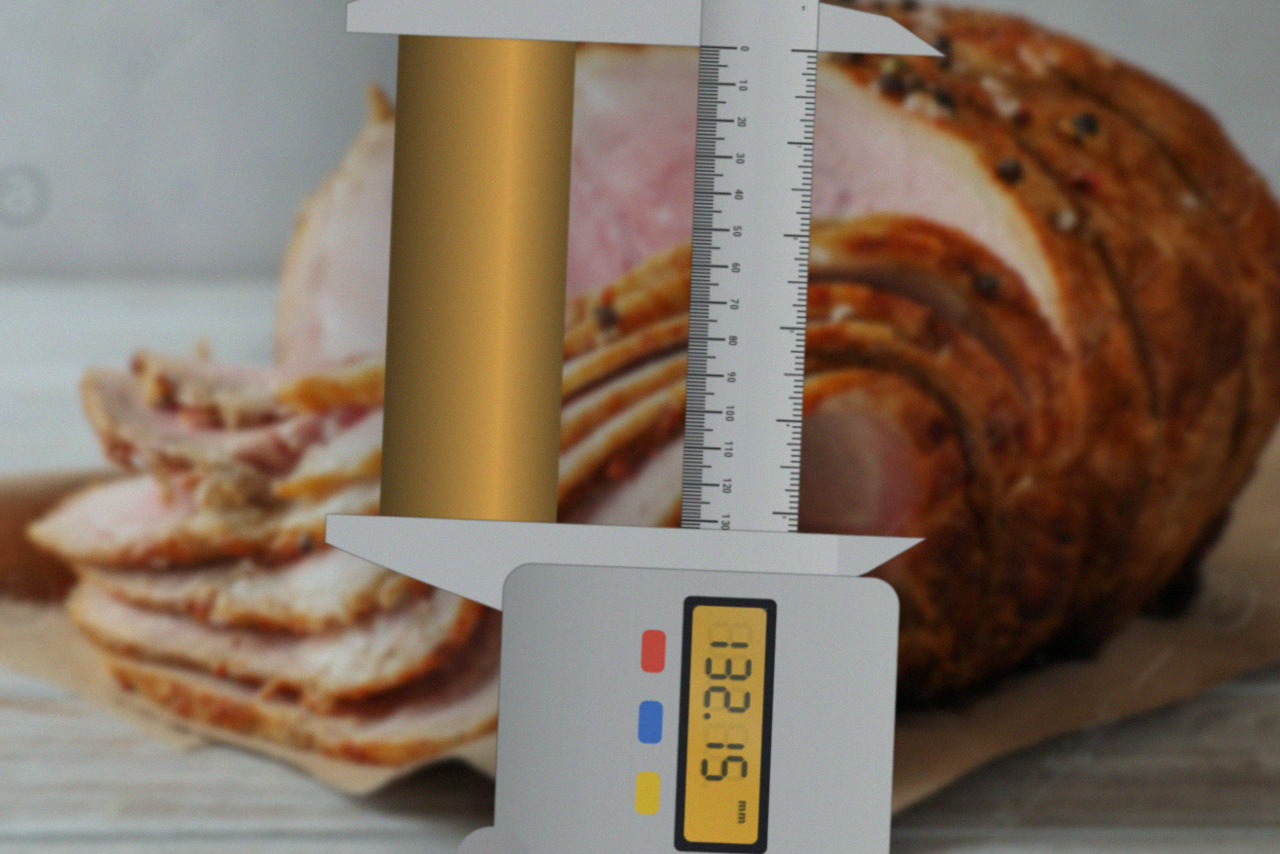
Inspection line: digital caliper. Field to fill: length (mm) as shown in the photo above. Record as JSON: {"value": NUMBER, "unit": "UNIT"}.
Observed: {"value": 132.15, "unit": "mm"}
